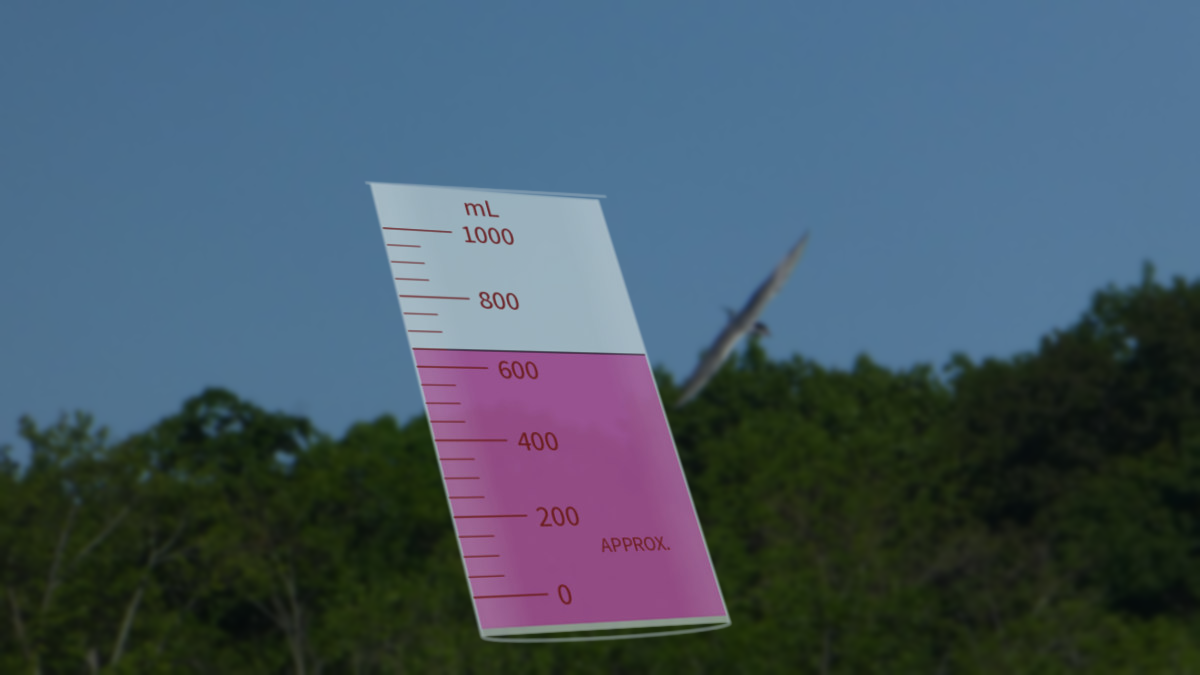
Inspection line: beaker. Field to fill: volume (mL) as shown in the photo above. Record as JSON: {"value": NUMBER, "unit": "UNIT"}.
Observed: {"value": 650, "unit": "mL"}
